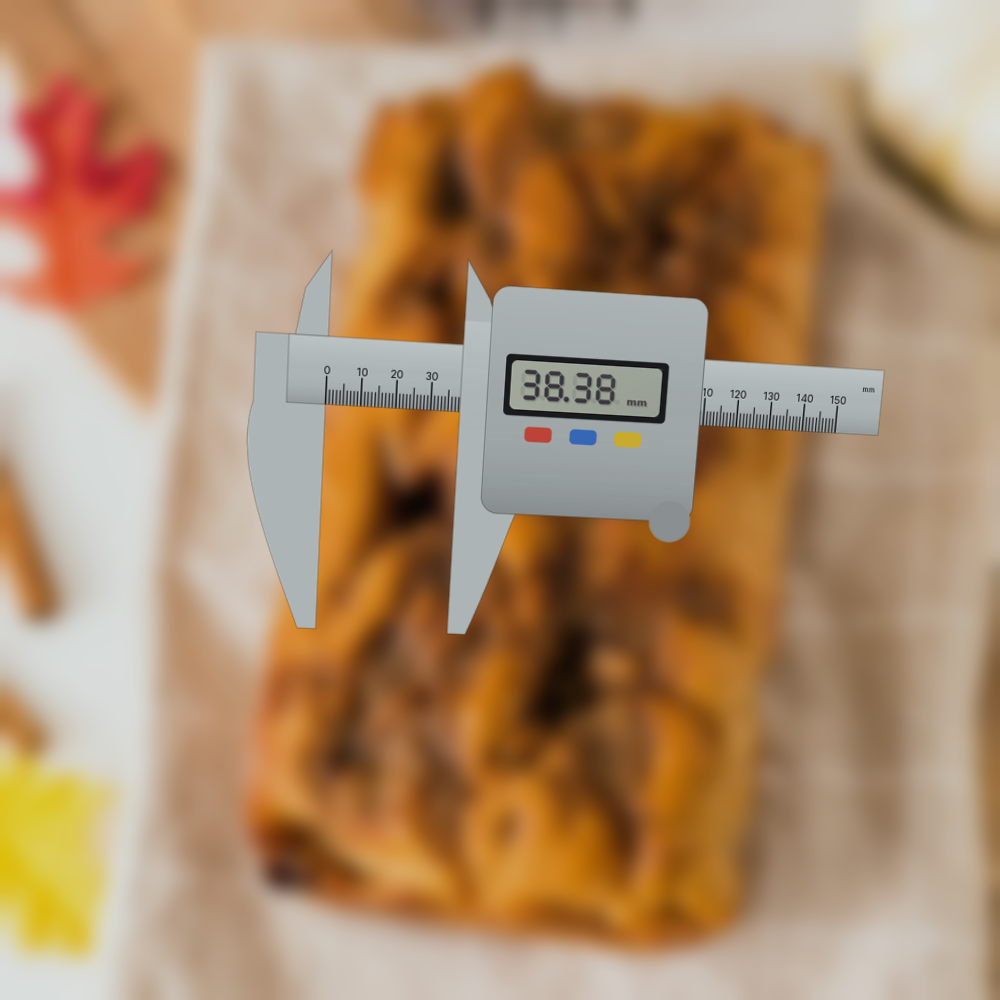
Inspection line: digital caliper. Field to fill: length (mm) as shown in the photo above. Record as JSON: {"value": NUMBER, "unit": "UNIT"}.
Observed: {"value": 38.38, "unit": "mm"}
